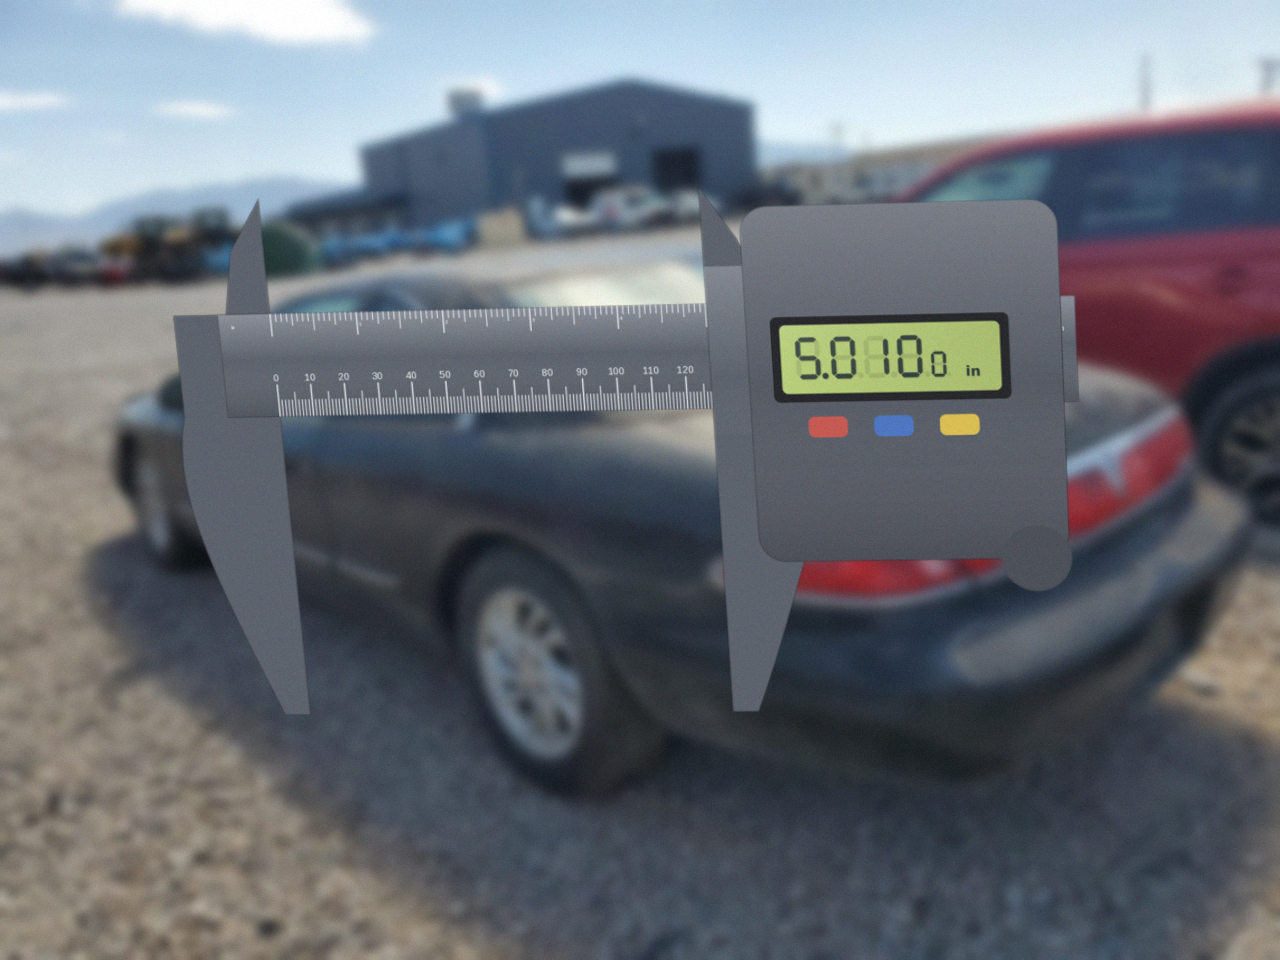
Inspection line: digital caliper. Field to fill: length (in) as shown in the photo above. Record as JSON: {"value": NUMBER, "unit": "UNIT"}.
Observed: {"value": 5.0100, "unit": "in"}
